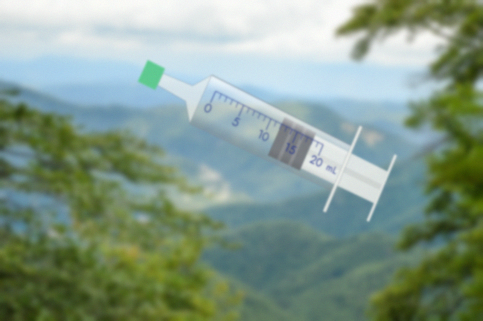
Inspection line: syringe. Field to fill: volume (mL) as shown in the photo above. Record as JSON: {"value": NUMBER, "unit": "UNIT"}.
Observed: {"value": 12, "unit": "mL"}
